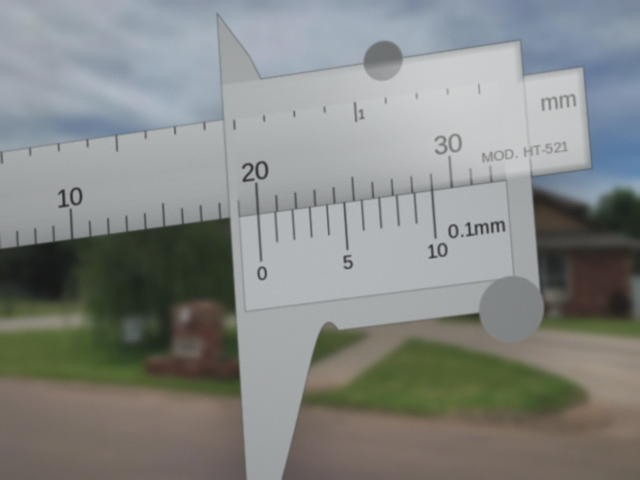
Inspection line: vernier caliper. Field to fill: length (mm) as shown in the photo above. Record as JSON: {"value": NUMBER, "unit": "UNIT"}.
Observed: {"value": 20.0, "unit": "mm"}
